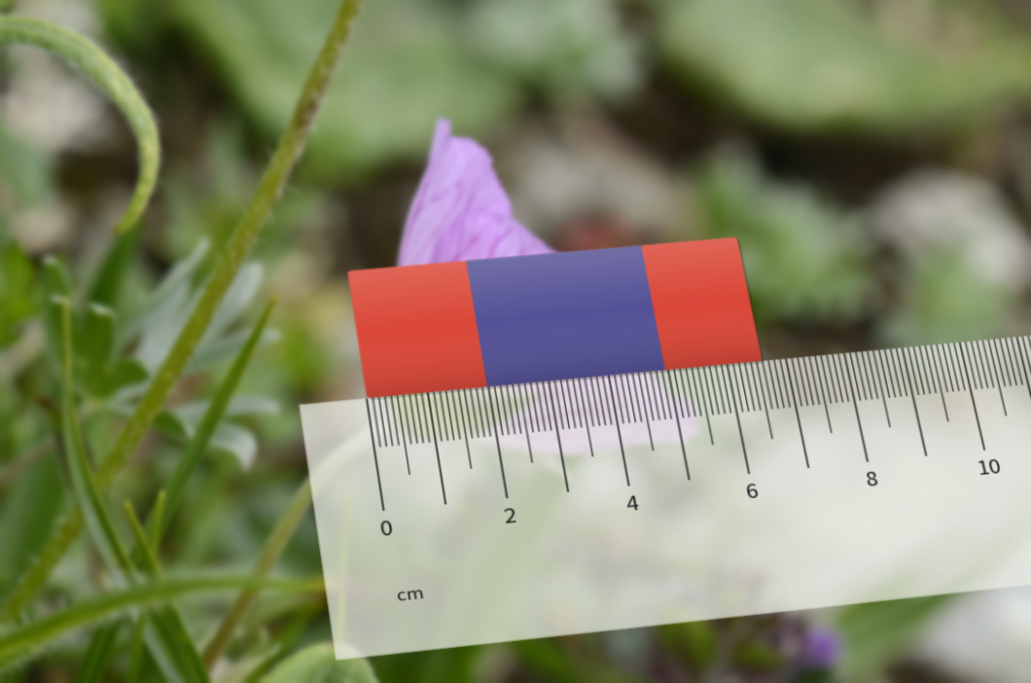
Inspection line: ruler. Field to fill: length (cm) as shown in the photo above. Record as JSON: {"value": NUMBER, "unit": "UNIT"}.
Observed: {"value": 6.6, "unit": "cm"}
